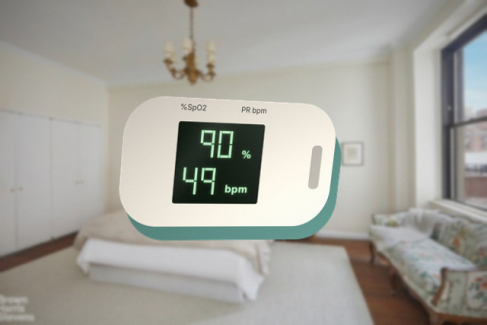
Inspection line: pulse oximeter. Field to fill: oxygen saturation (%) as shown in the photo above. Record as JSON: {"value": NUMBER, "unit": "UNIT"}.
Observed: {"value": 90, "unit": "%"}
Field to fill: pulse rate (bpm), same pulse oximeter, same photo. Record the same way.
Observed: {"value": 49, "unit": "bpm"}
